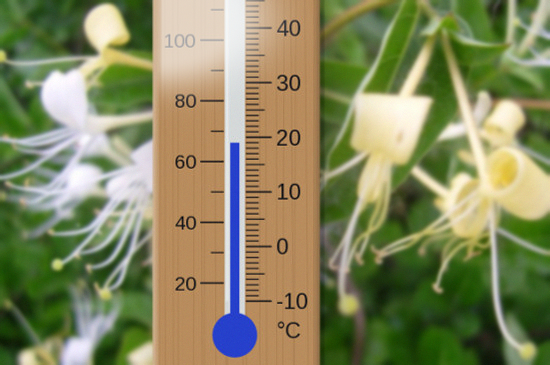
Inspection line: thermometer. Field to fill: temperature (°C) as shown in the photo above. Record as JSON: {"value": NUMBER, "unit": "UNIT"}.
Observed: {"value": 19, "unit": "°C"}
